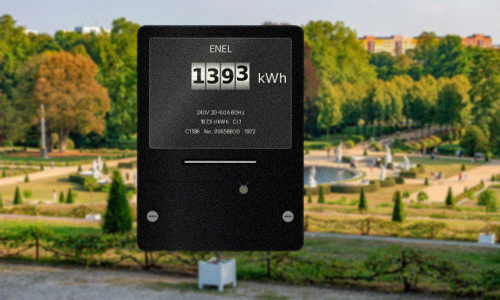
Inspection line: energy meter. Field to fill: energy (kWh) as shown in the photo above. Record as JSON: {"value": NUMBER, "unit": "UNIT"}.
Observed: {"value": 1393, "unit": "kWh"}
